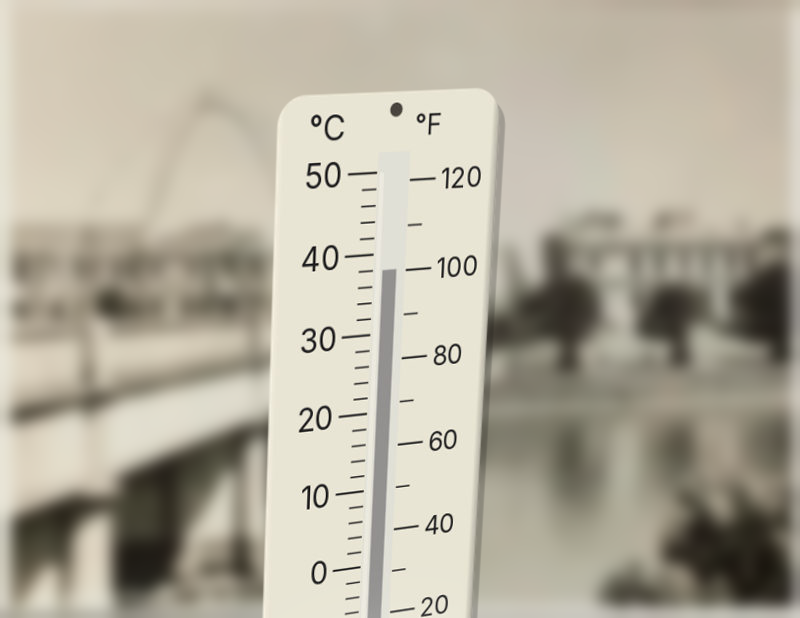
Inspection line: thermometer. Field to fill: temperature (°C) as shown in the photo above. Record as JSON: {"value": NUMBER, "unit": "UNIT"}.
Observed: {"value": 38, "unit": "°C"}
